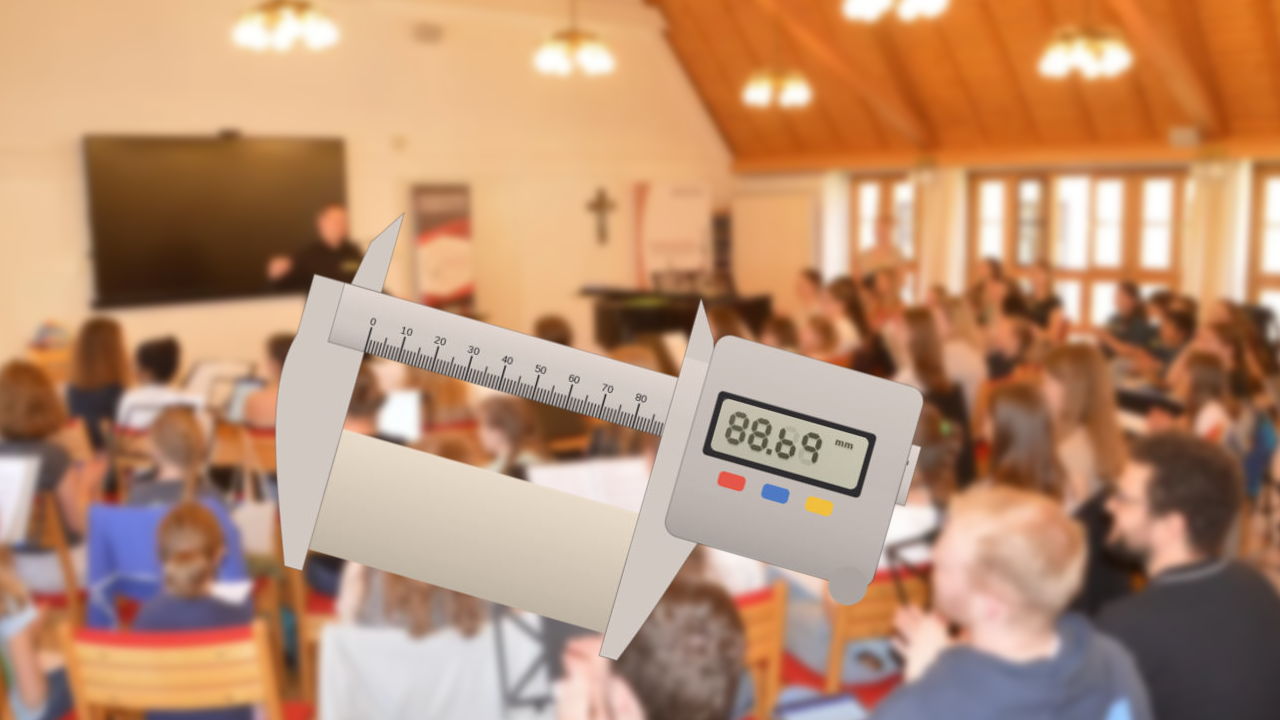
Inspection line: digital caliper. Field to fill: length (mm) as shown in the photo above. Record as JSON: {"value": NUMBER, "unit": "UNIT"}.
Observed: {"value": 88.69, "unit": "mm"}
